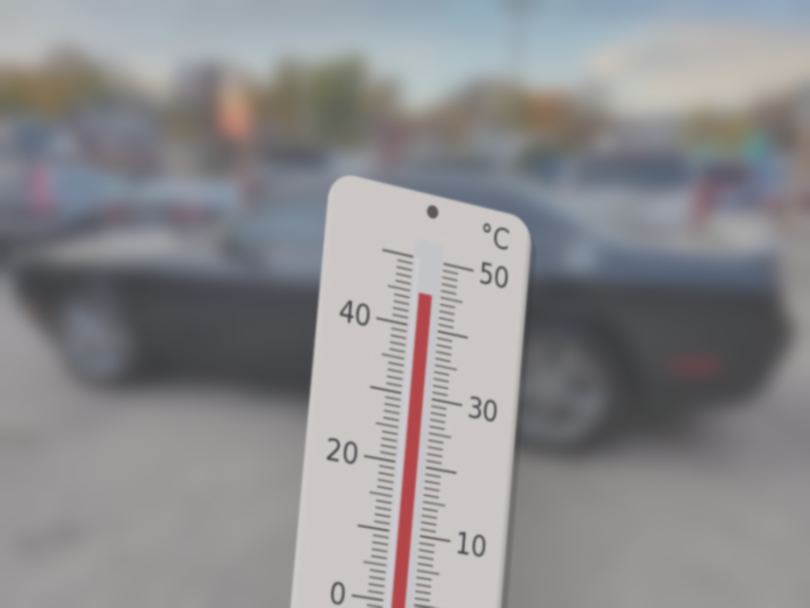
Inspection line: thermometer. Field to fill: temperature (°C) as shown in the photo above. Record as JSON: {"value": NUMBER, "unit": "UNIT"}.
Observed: {"value": 45, "unit": "°C"}
